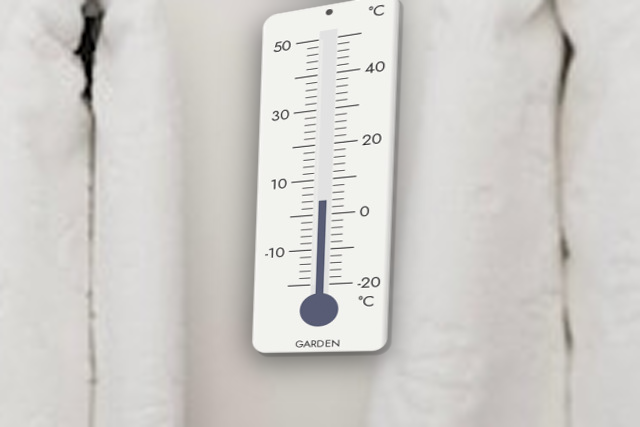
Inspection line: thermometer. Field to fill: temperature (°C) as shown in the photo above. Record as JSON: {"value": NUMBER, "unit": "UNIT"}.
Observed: {"value": 4, "unit": "°C"}
